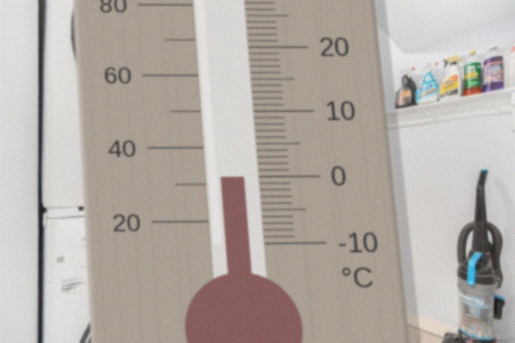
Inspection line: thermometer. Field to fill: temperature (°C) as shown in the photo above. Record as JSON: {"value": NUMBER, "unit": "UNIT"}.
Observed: {"value": 0, "unit": "°C"}
